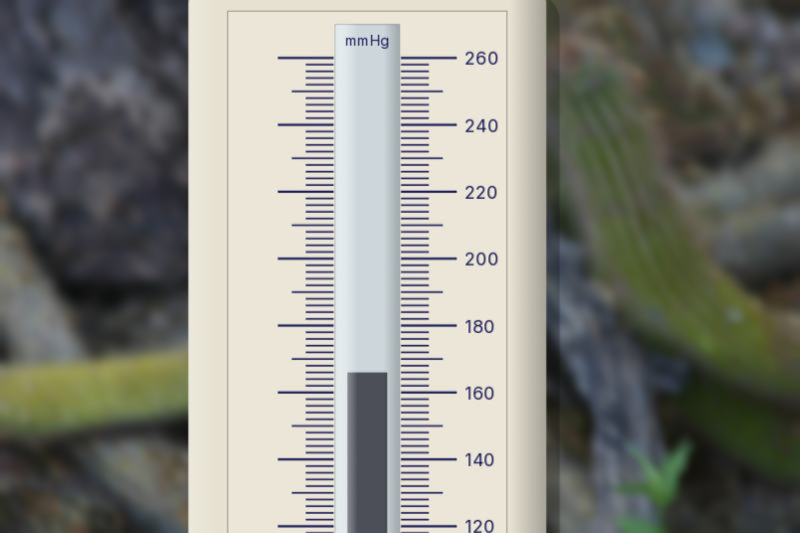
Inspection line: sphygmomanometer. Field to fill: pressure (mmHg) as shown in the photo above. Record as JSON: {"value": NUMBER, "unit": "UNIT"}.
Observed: {"value": 166, "unit": "mmHg"}
